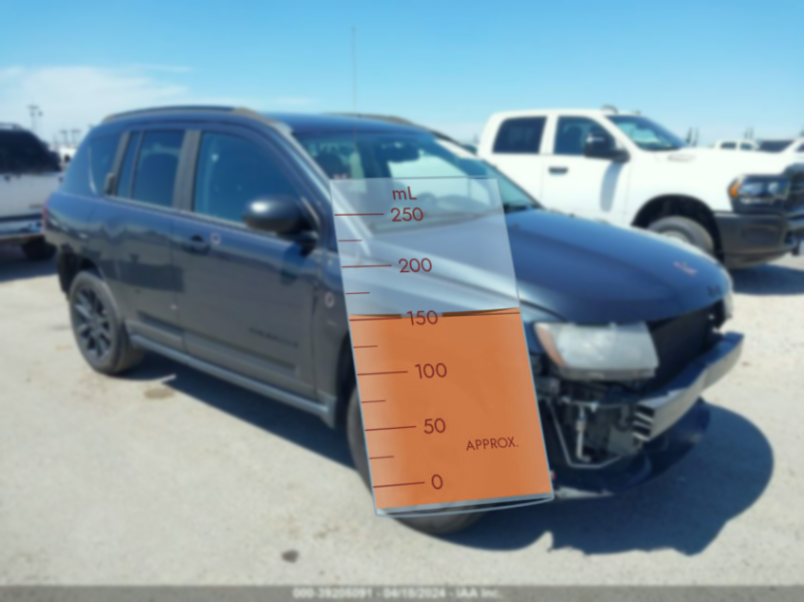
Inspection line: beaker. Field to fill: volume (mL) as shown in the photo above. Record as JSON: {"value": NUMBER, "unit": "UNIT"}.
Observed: {"value": 150, "unit": "mL"}
